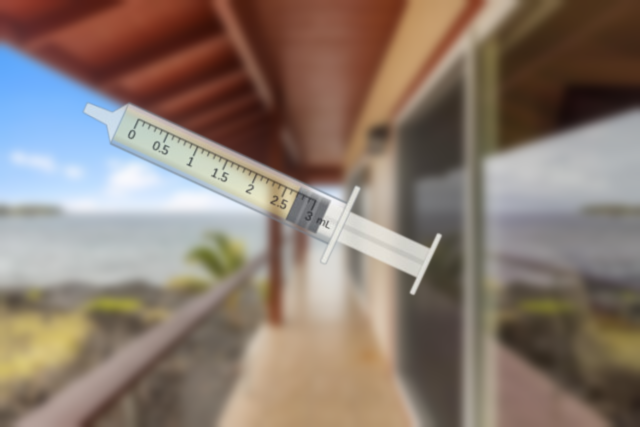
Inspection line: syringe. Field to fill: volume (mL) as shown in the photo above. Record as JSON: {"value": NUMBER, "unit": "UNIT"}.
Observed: {"value": 2.7, "unit": "mL"}
